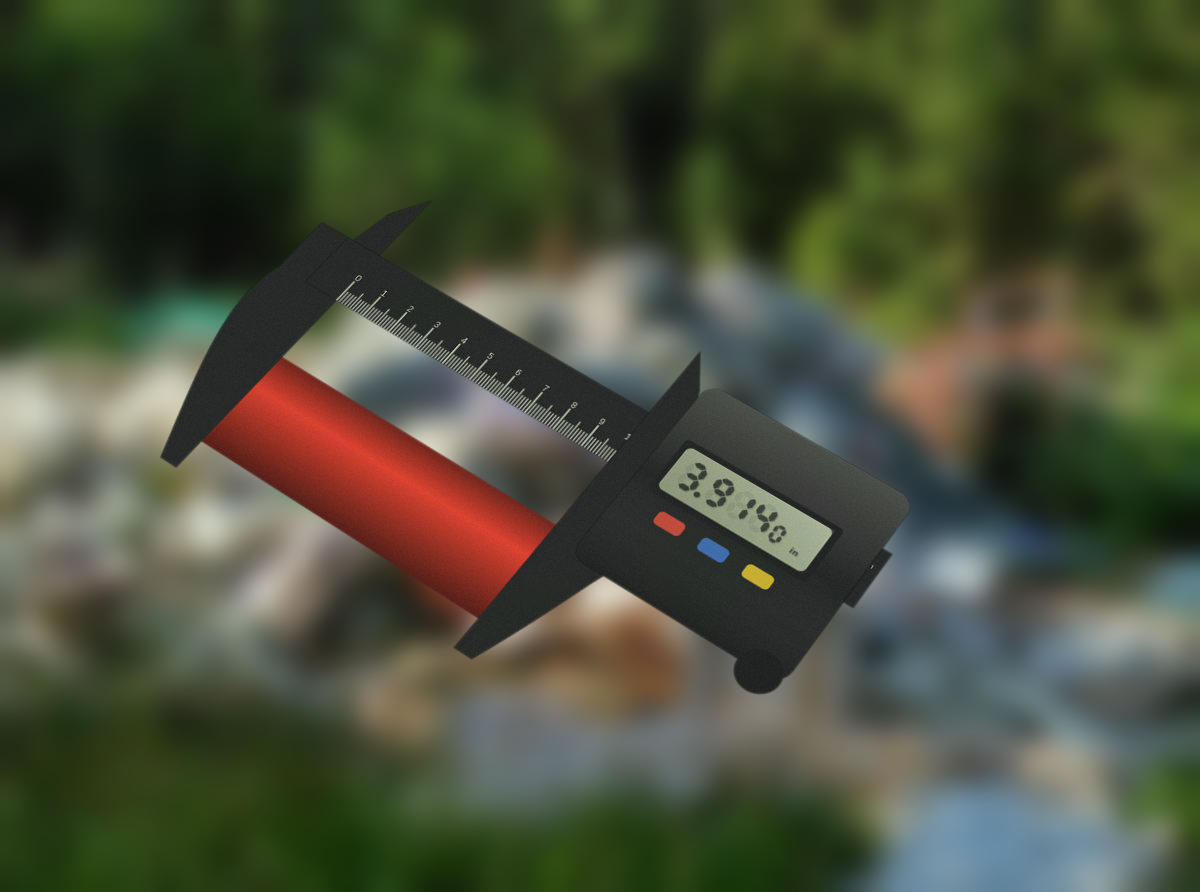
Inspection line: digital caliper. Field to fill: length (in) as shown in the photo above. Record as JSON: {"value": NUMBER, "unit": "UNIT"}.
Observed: {"value": 3.9140, "unit": "in"}
